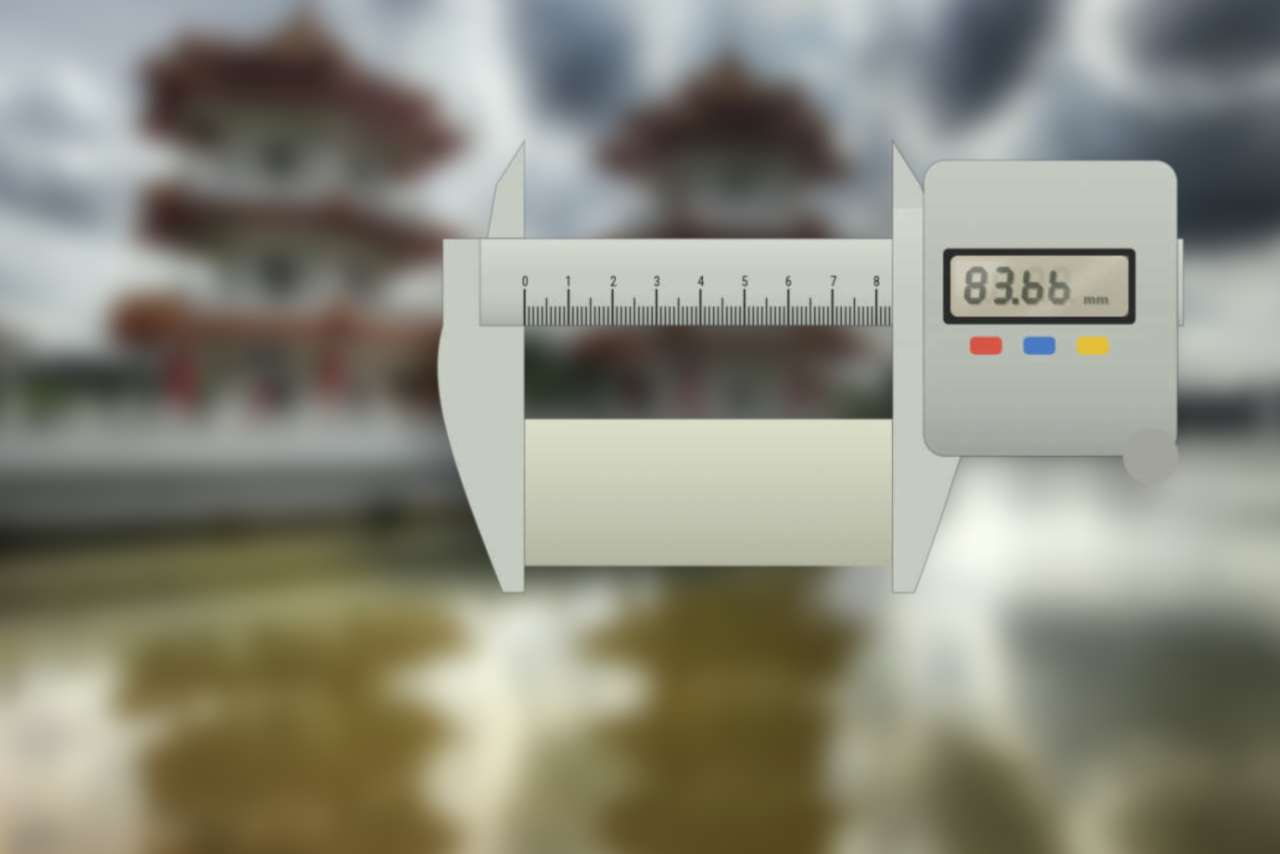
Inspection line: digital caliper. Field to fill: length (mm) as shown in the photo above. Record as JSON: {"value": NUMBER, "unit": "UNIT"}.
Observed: {"value": 83.66, "unit": "mm"}
